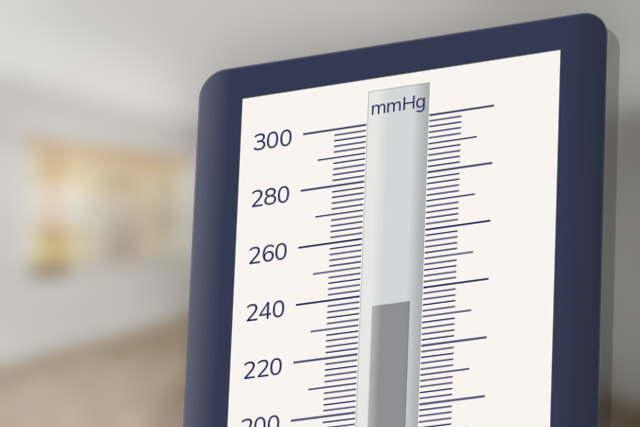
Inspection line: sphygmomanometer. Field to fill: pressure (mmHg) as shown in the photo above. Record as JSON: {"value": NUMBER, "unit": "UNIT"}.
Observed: {"value": 236, "unit": "mmHg"}
